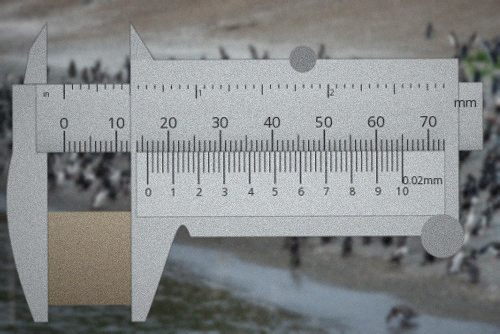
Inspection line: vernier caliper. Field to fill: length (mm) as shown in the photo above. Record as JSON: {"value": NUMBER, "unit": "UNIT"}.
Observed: {"value": 16.0, "unit": "mm"}
